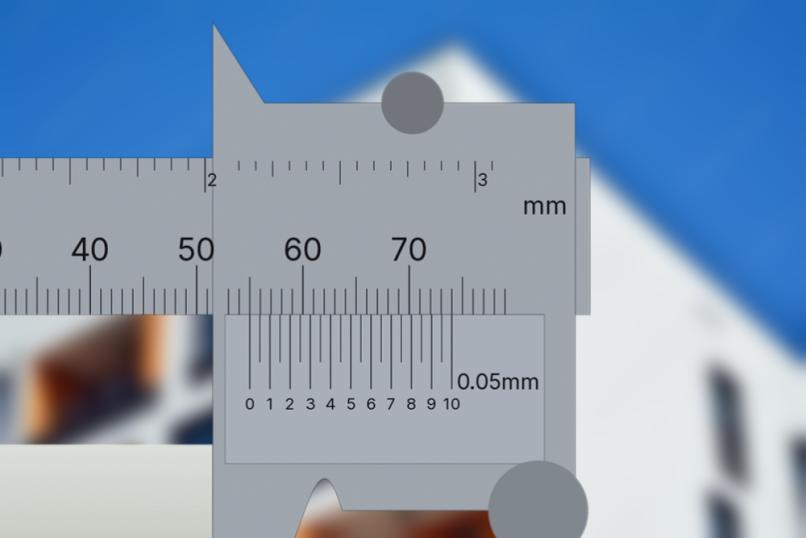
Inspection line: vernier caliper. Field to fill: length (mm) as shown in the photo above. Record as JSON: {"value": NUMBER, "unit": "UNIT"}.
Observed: {"value": 55.0, "unit": "mm"}
